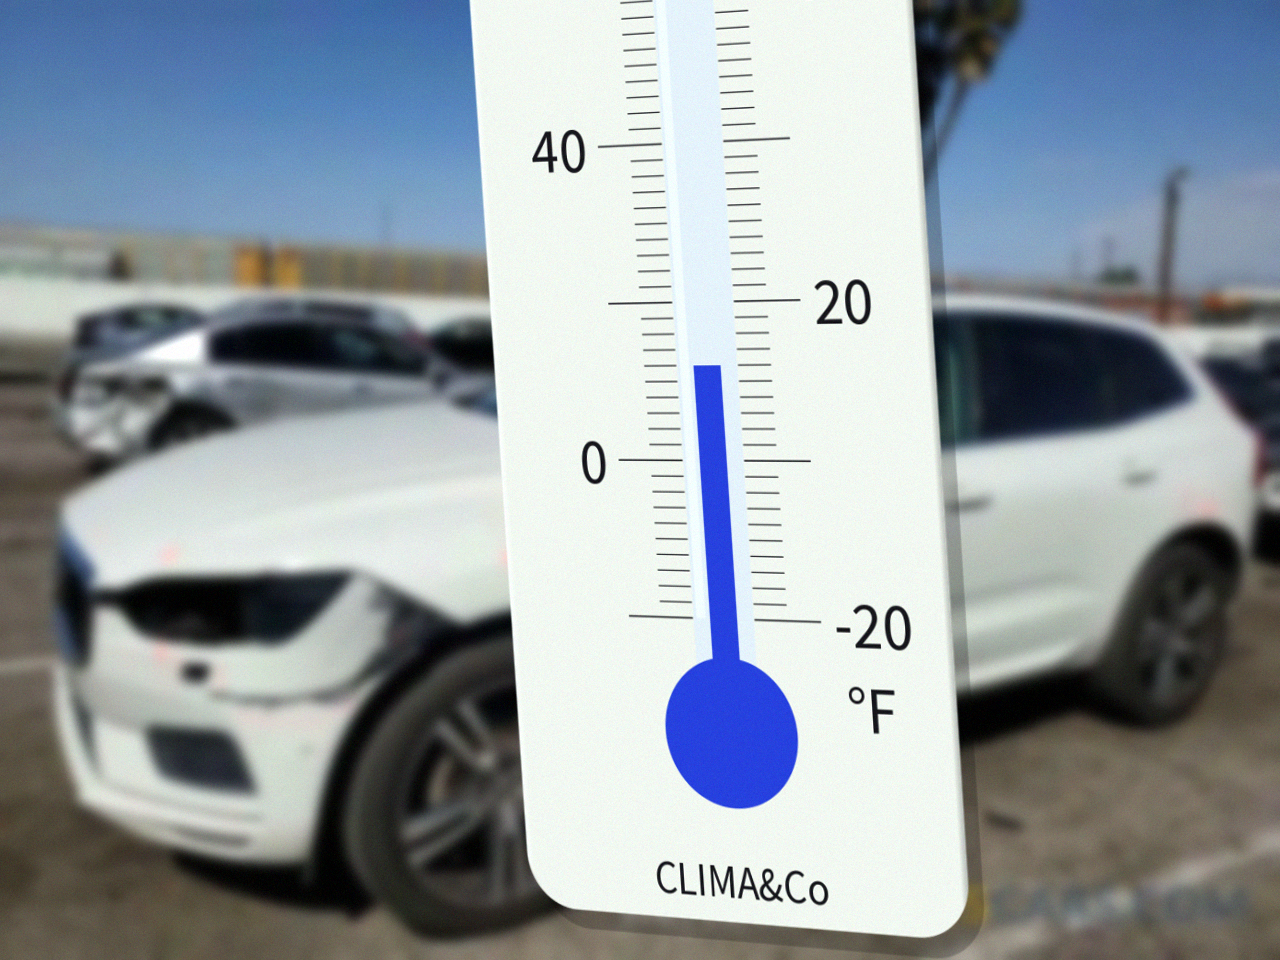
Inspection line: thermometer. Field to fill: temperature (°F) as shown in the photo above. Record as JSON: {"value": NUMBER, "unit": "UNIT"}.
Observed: {"value": 12, "unit": "°F"}
